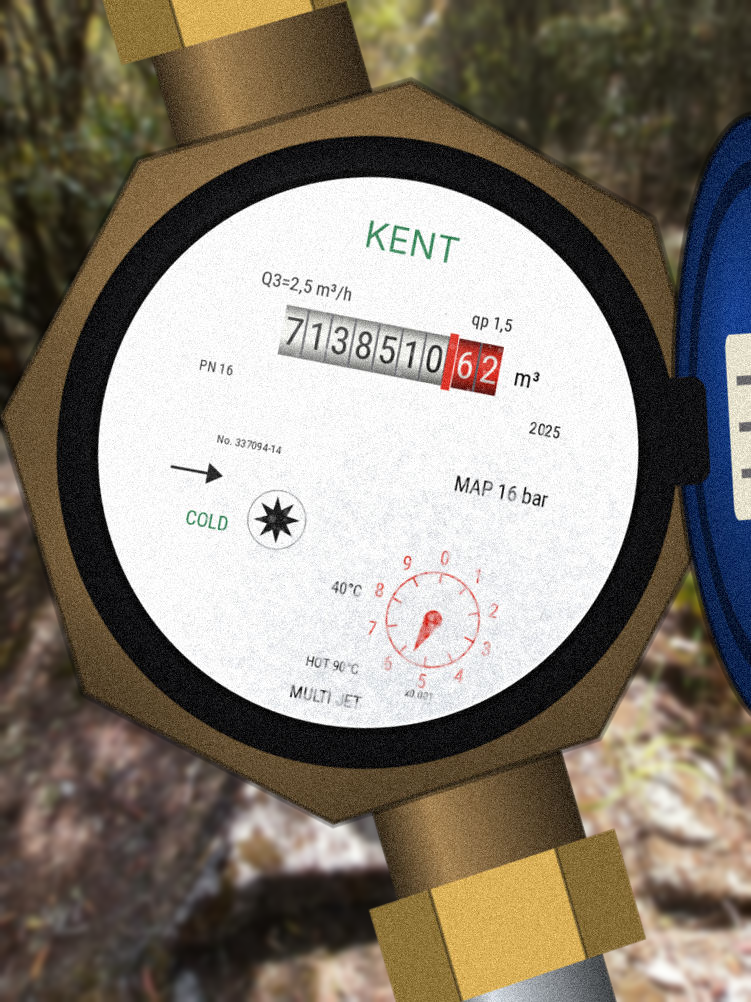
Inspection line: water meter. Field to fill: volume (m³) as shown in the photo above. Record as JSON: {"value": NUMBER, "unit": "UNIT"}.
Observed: {"value": 7138510.625, "unit": "m³"}
